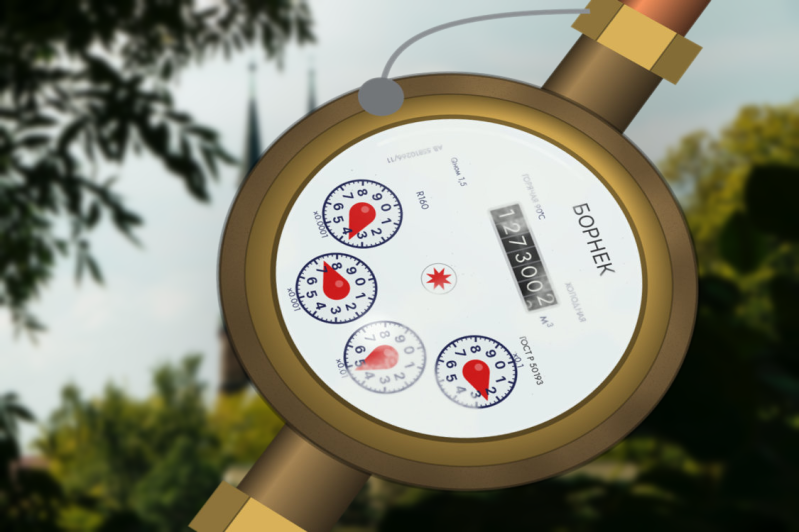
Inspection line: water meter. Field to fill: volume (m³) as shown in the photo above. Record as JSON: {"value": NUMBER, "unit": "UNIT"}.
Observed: {"value": 1273002.2473, "unit": "m³"}
